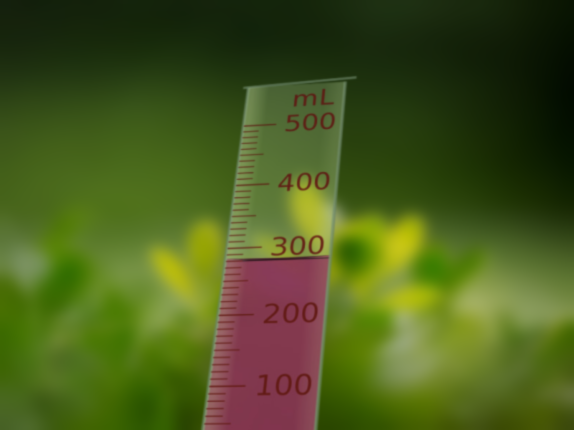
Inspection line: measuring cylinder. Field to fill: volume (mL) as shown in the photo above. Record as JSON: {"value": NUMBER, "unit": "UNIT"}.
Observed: {"value": 280, "unit": "mL"}
